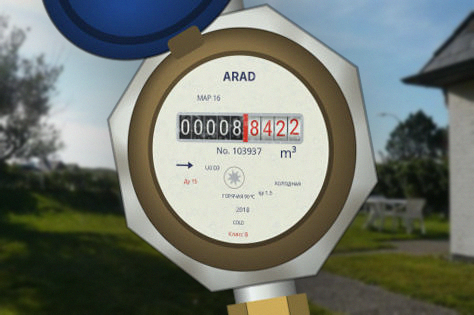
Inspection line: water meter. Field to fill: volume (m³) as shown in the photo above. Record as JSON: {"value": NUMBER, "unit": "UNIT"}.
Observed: {"value": 8.8422, "unit": "m³"}
